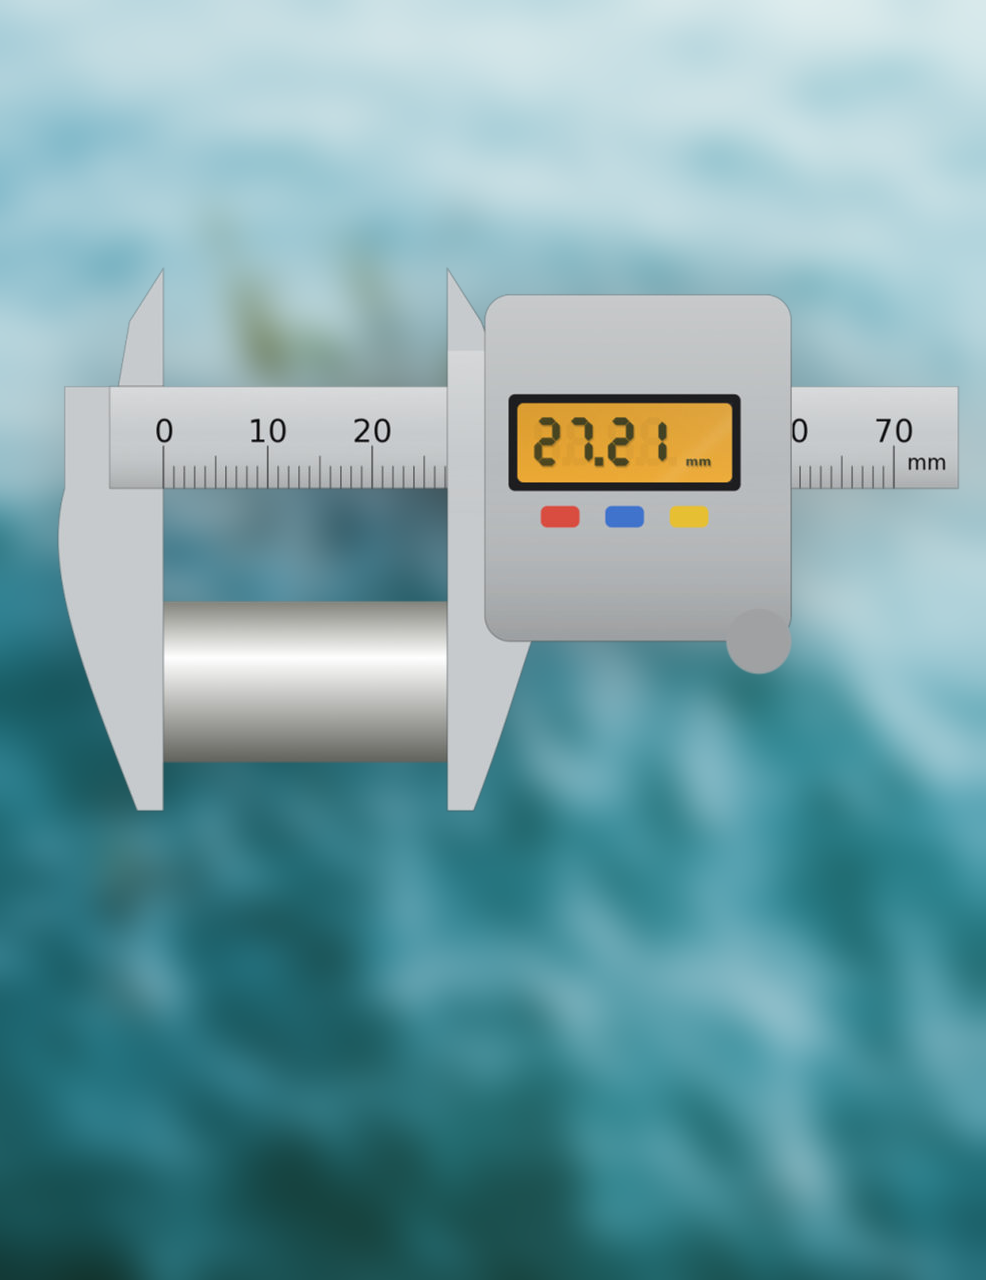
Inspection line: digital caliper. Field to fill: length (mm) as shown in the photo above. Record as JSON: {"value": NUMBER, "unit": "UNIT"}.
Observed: {"value": 27.21, "unit": "mm"}
